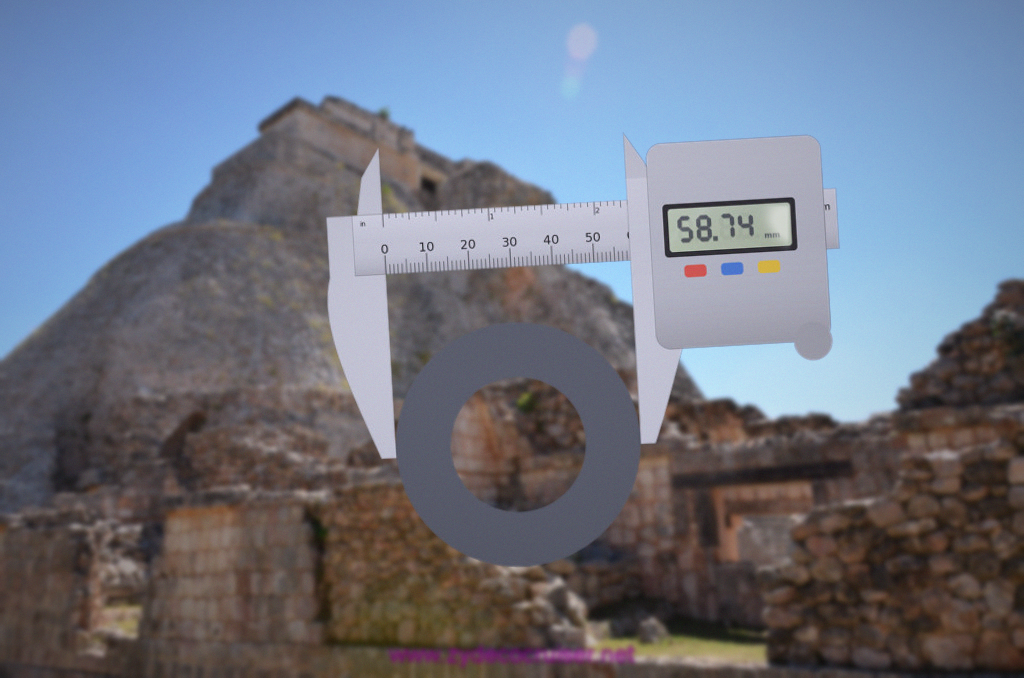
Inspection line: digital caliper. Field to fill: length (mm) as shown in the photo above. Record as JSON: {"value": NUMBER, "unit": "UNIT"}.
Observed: {"value": 58.74, "unit": "mm"}
